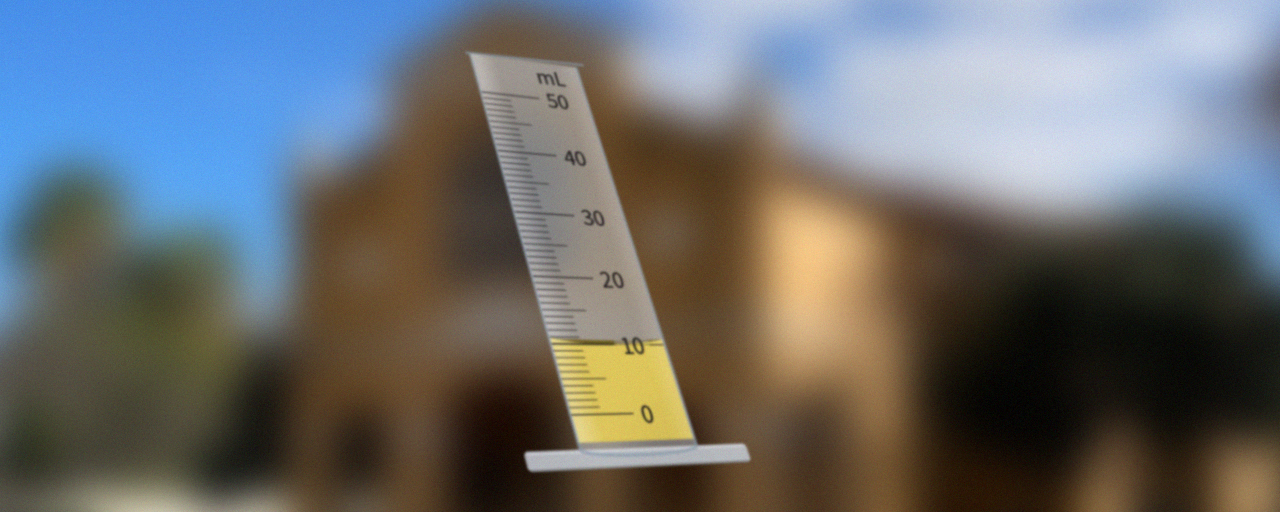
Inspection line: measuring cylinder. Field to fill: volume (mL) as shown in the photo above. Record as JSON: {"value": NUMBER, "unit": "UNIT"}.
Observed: {"value": 10, "unit": "mL"}
